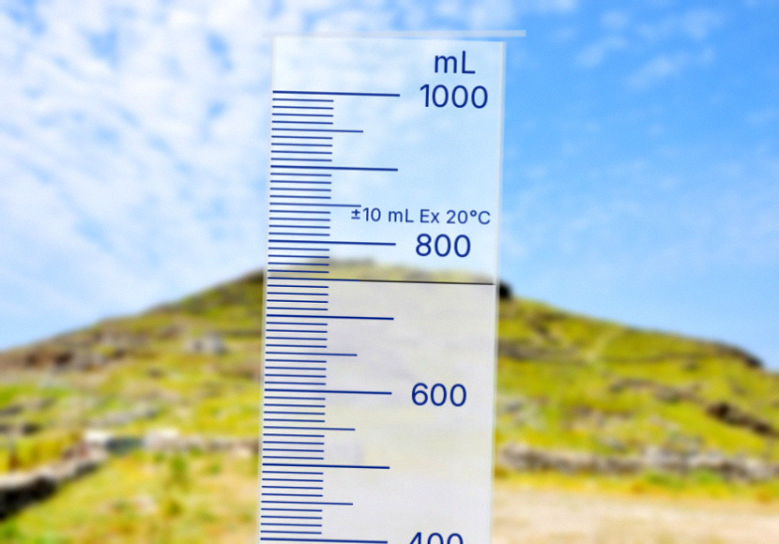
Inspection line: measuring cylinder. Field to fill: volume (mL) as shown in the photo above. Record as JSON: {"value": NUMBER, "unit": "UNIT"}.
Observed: {"value": 750, "unit": "mL"}
